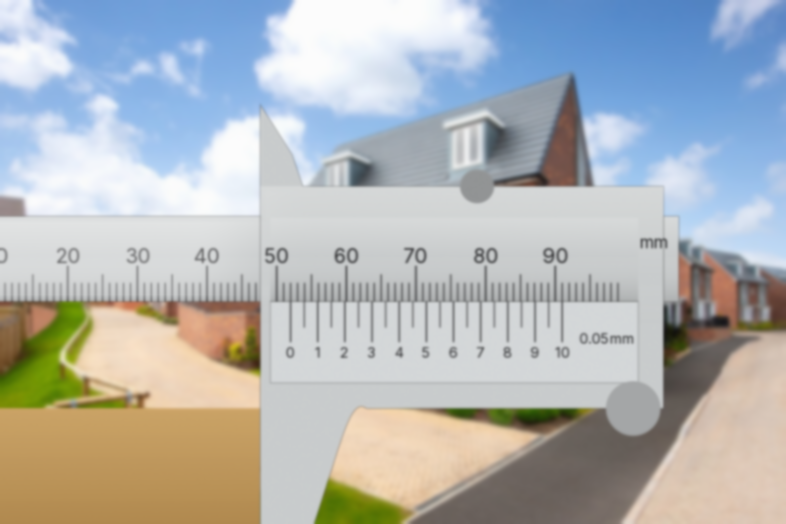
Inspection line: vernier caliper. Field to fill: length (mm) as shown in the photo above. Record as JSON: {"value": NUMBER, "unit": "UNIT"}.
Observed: {"value": 52.0, "unit": "mm"}
